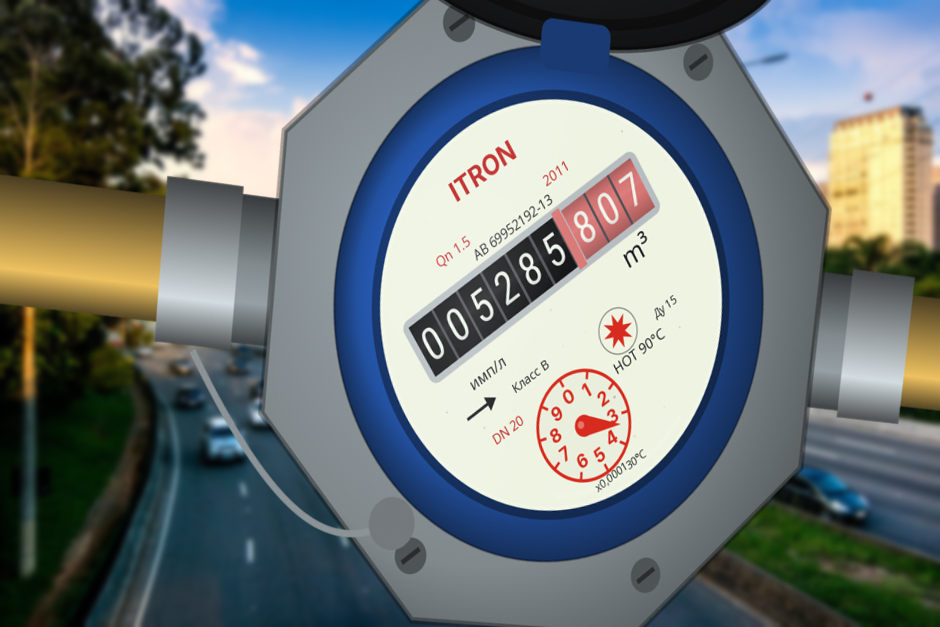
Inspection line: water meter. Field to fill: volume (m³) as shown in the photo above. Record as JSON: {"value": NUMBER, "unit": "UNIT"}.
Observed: {"value": 5285.8073, "unit": "m³"}
